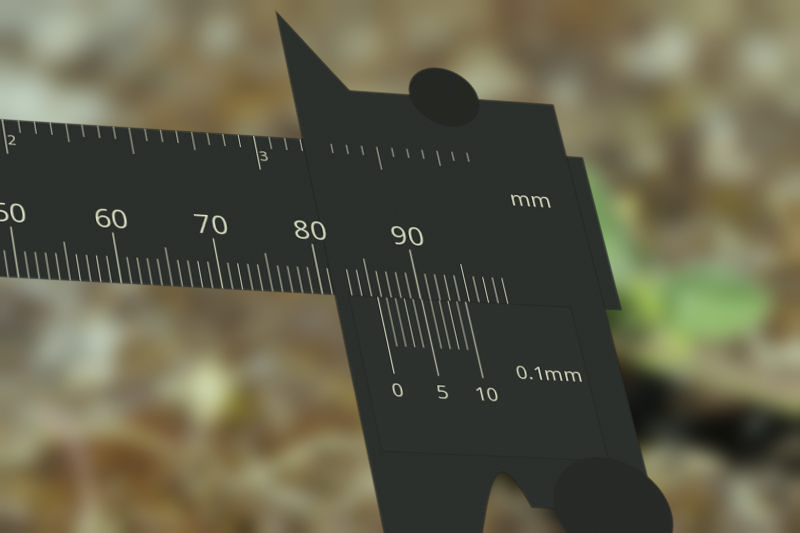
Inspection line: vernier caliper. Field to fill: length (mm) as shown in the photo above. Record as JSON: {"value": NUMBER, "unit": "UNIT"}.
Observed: {"value": 85.6, "unit": "mm"}
